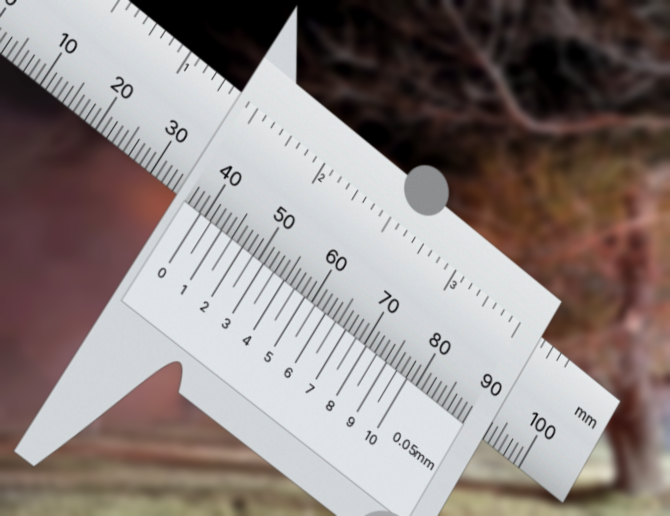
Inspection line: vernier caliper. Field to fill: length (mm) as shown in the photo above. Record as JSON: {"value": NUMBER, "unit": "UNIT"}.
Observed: {"value": 39.2, "unit": "mm"}
